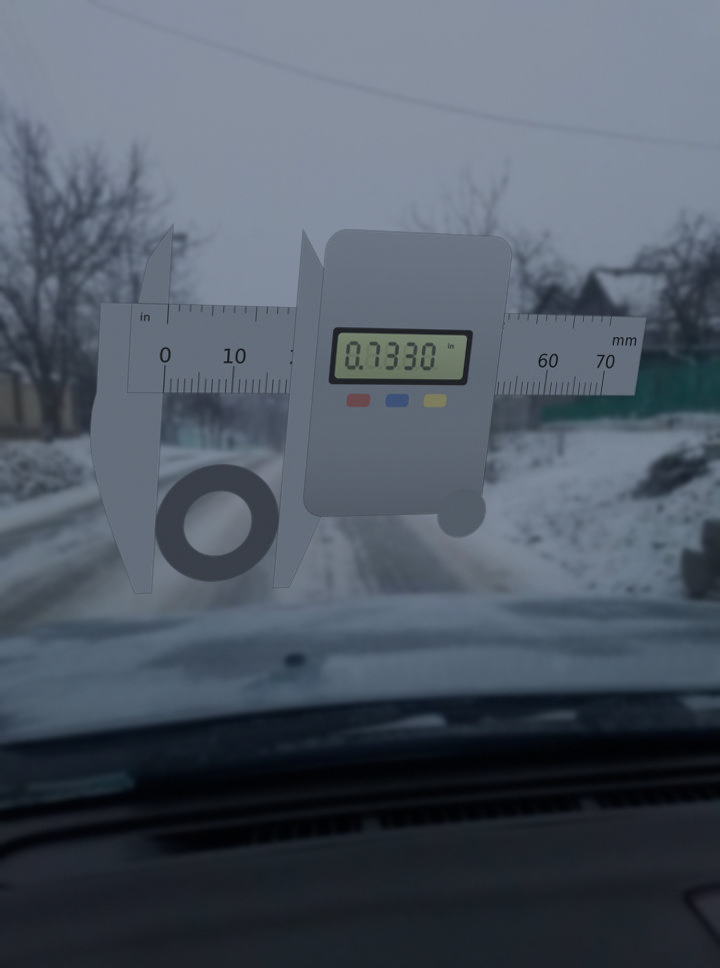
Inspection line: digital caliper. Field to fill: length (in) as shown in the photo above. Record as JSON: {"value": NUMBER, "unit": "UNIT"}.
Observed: {"value": 0.7330, "unit": "in"}
